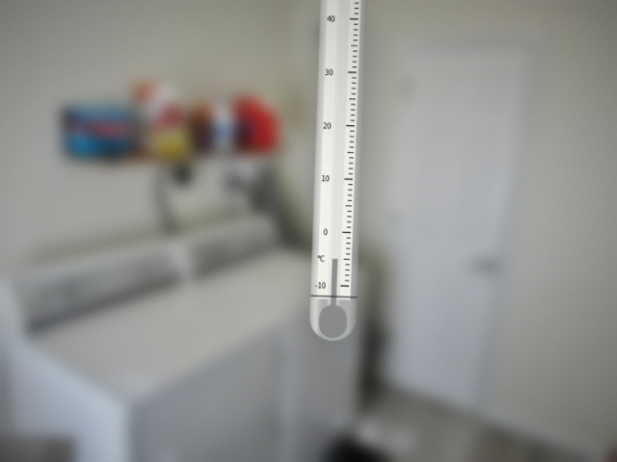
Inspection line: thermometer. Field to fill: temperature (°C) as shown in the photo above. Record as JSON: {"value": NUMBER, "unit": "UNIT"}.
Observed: {"value": -5, "unit": "°C"}
